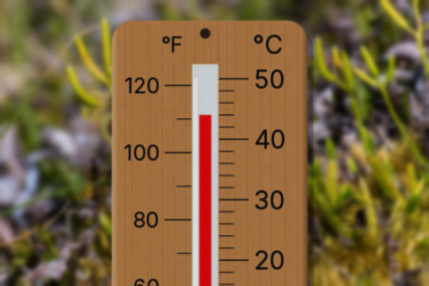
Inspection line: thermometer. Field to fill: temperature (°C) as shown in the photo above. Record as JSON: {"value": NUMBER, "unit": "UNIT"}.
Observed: {"value": 44, "unit": "°C"}
